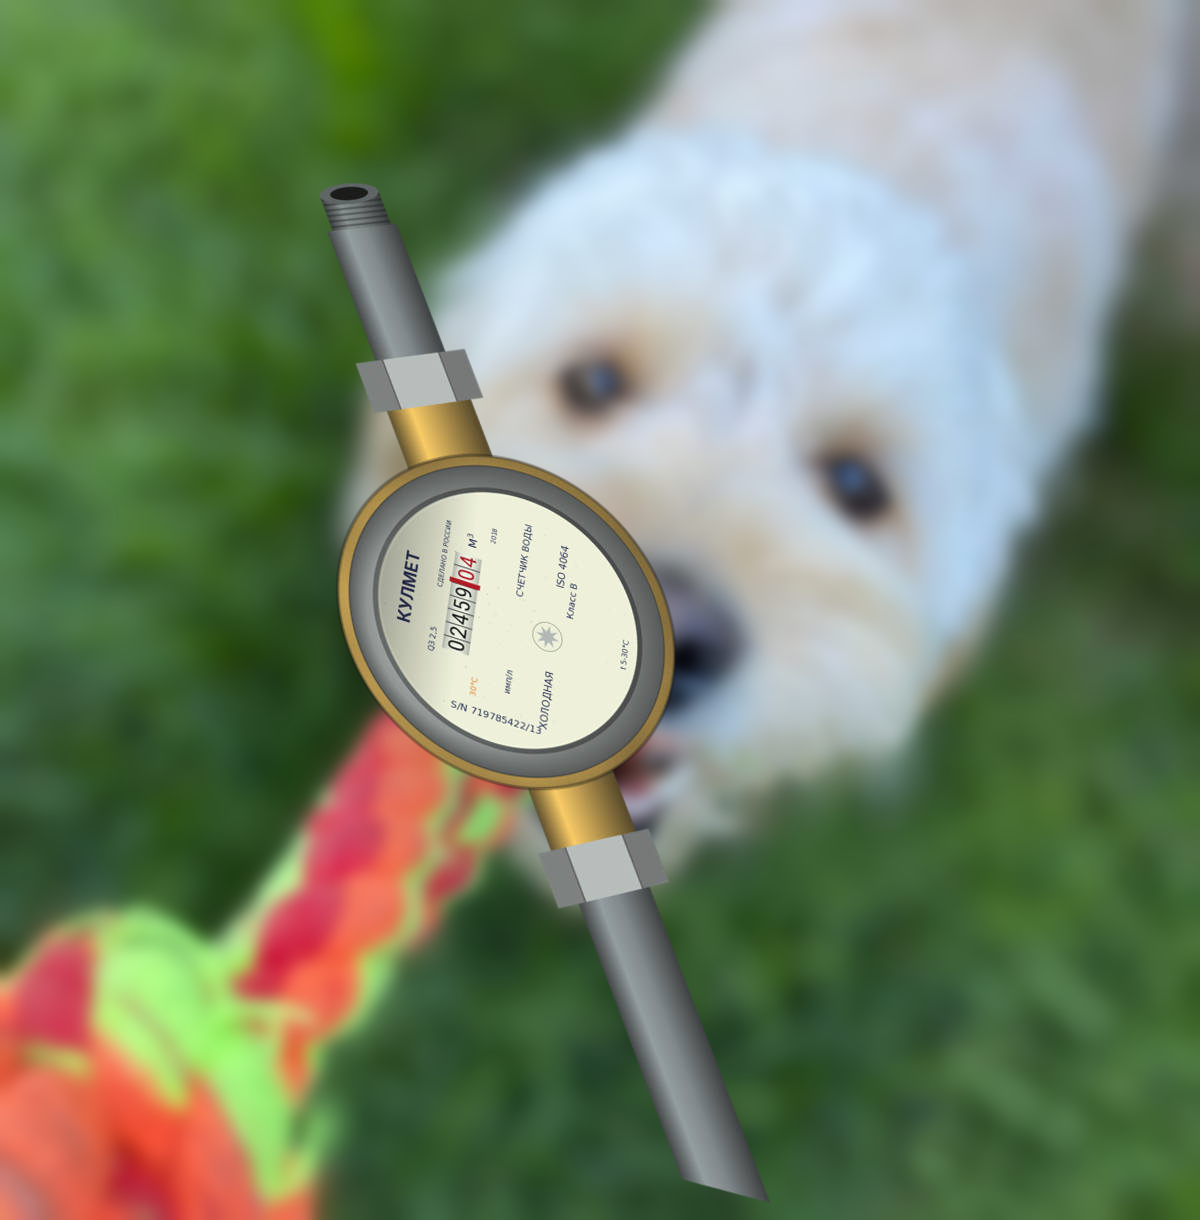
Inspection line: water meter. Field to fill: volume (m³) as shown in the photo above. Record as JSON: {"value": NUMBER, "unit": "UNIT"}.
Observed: {"value": 2459.04, "unit": "m³"}
